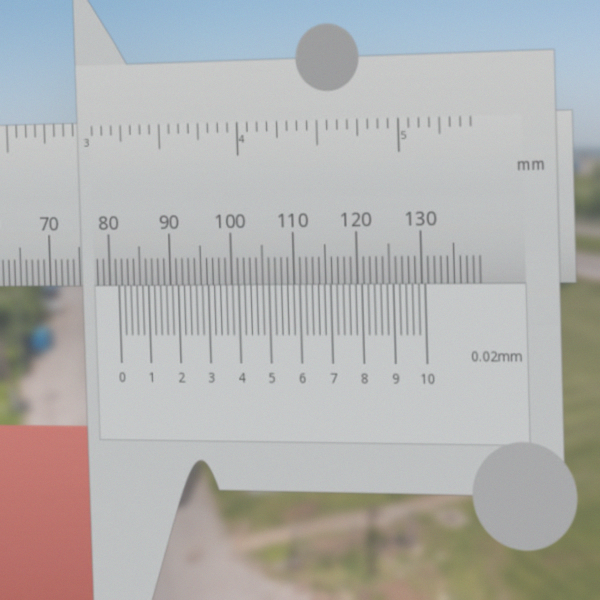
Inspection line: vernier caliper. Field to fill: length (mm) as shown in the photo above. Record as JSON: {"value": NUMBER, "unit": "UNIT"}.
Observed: {"value": 81.5, "unit": "mm"}
